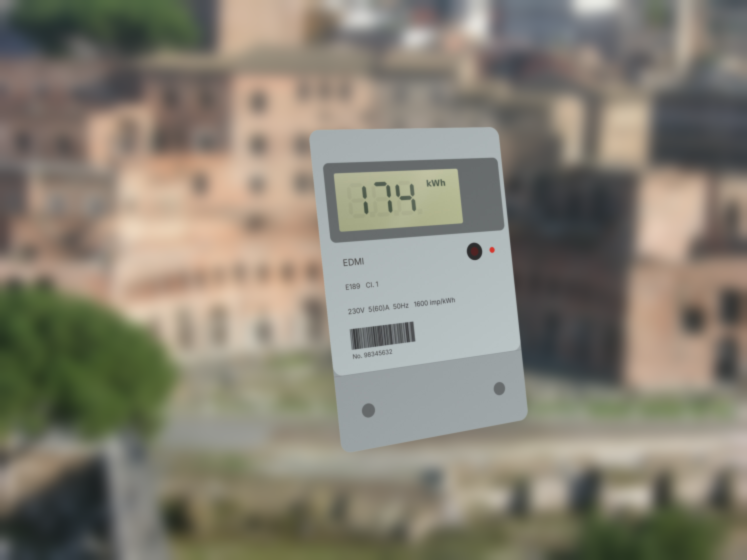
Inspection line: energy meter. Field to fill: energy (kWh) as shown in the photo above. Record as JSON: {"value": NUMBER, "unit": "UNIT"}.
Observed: {"value": 174, "unit": "kWh"}
